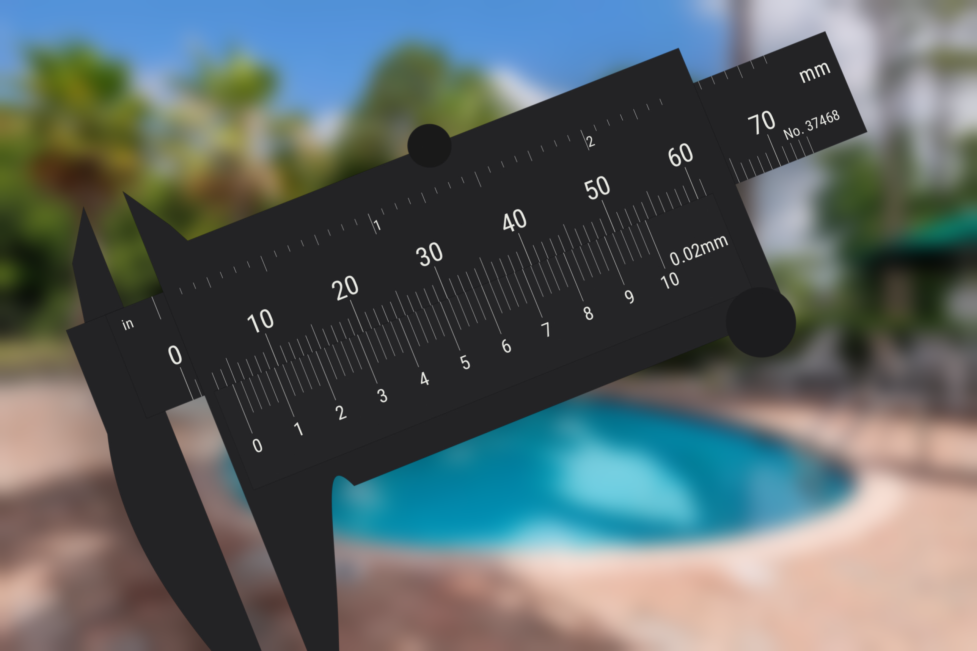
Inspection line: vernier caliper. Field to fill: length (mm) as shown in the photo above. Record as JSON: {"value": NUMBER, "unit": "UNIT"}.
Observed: {"value": 4.6, "unit": "mm"}
